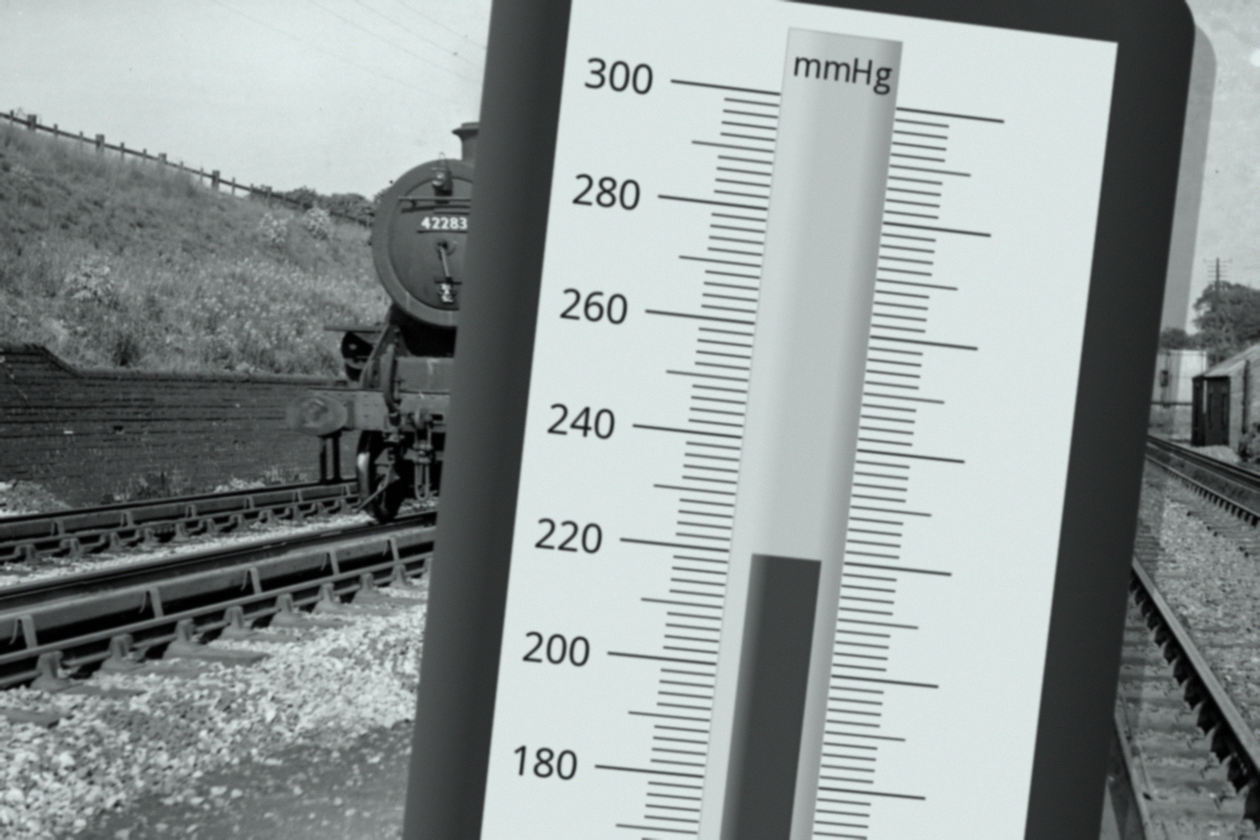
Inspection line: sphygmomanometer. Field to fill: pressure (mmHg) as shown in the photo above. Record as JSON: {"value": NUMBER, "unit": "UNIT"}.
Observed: {"value": 220, "unit": "mmHg"}
